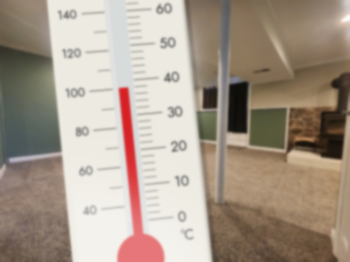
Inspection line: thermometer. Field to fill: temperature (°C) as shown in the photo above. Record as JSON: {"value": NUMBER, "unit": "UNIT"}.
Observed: {"value": 38, "unit": "°C"}
